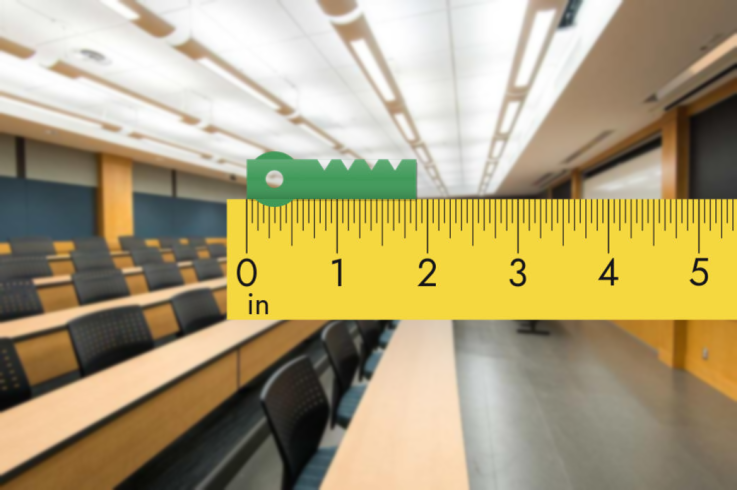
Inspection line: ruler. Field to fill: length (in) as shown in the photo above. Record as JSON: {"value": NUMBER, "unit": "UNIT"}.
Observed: {"value": 1.875, "unit": "in"}
